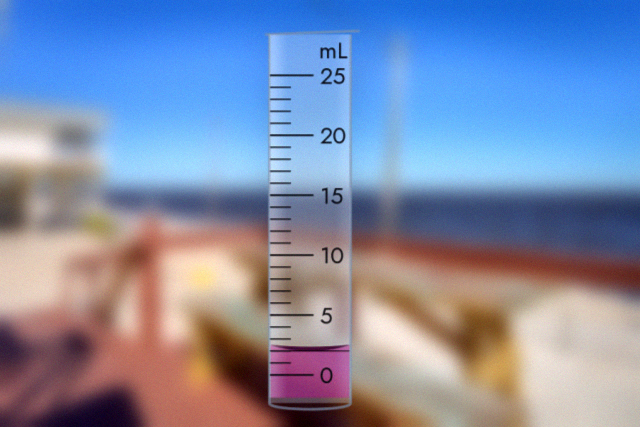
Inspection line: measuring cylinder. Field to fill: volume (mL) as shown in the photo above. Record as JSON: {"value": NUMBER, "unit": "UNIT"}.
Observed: {"value": 2, "unit": "mL"}
